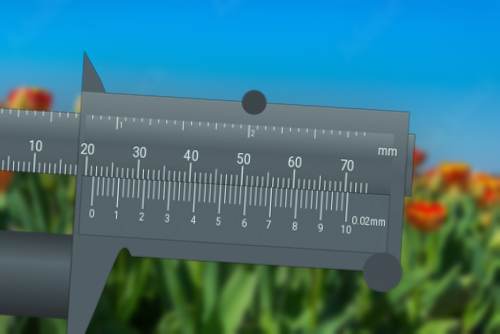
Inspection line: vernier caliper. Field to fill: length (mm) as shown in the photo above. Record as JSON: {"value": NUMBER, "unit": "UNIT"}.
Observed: {"value": 21.5, "unit": "mm"}
